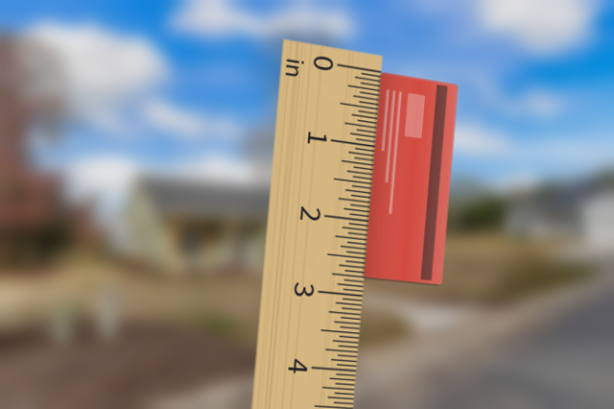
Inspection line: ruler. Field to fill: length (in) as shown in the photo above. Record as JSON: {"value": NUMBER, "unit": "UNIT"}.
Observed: {"value": 2.75, "unit": "in"}
